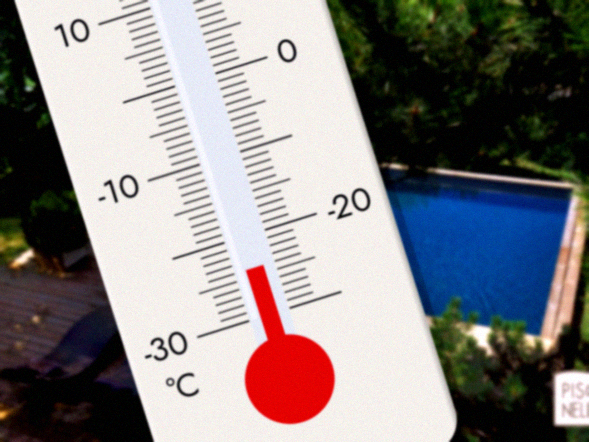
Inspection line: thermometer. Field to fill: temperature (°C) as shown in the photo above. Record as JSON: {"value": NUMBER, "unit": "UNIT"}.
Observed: {"value": -24, "unit": "°C"}
